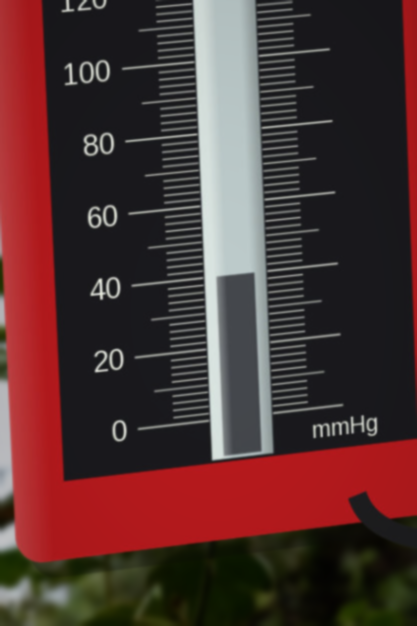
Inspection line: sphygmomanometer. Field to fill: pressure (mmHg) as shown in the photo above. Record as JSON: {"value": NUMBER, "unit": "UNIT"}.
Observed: {"value": 40, "unit": "mmHg"}
